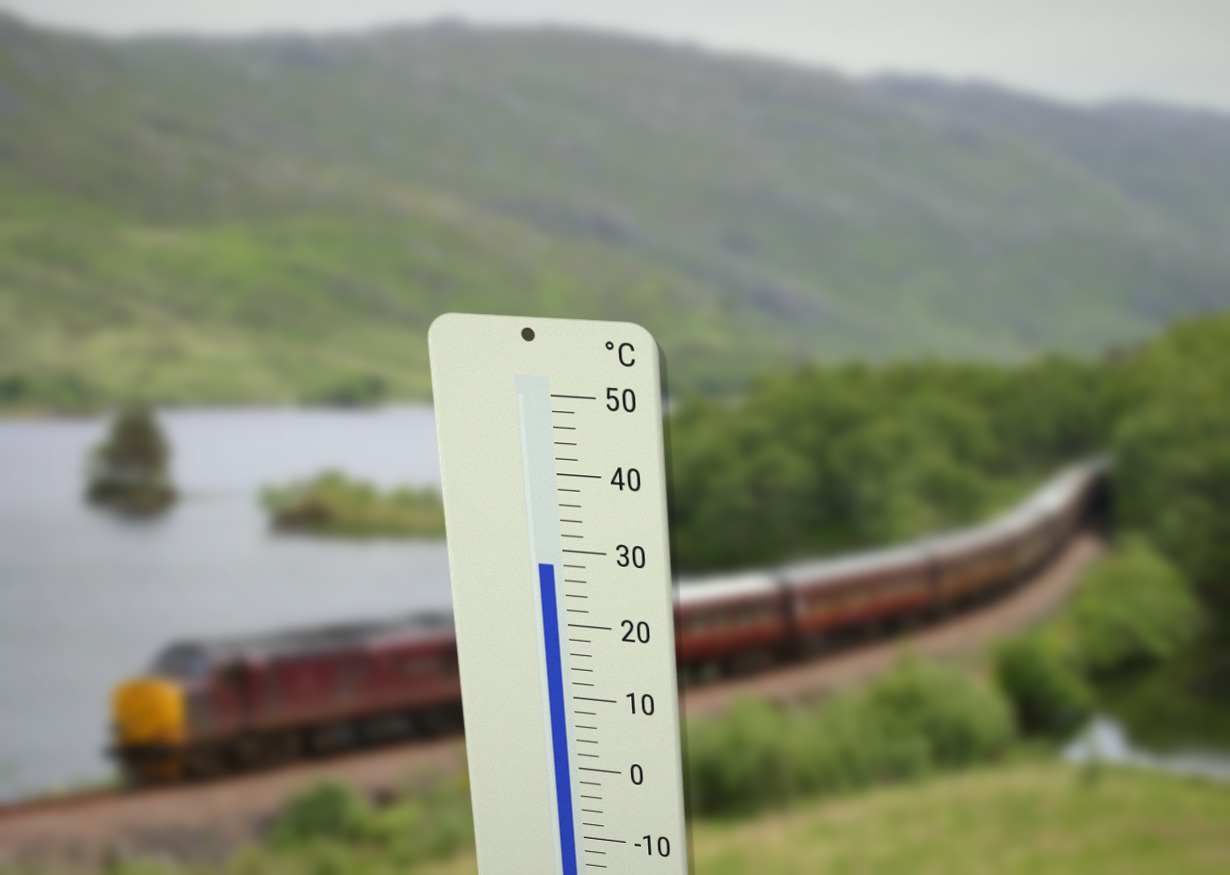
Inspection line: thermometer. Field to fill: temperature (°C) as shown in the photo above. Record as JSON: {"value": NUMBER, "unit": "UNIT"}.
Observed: {"value": 28, "unit": "°C"}
